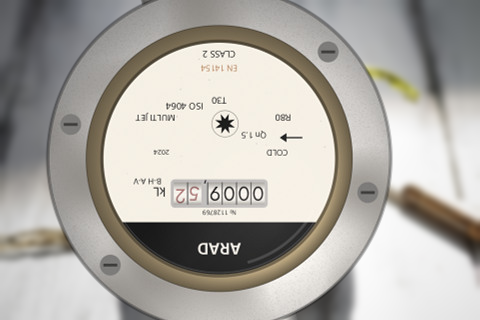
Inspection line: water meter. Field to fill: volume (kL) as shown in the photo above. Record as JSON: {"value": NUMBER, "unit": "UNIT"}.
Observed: {"value": 9.52, "unit": "kL"}
